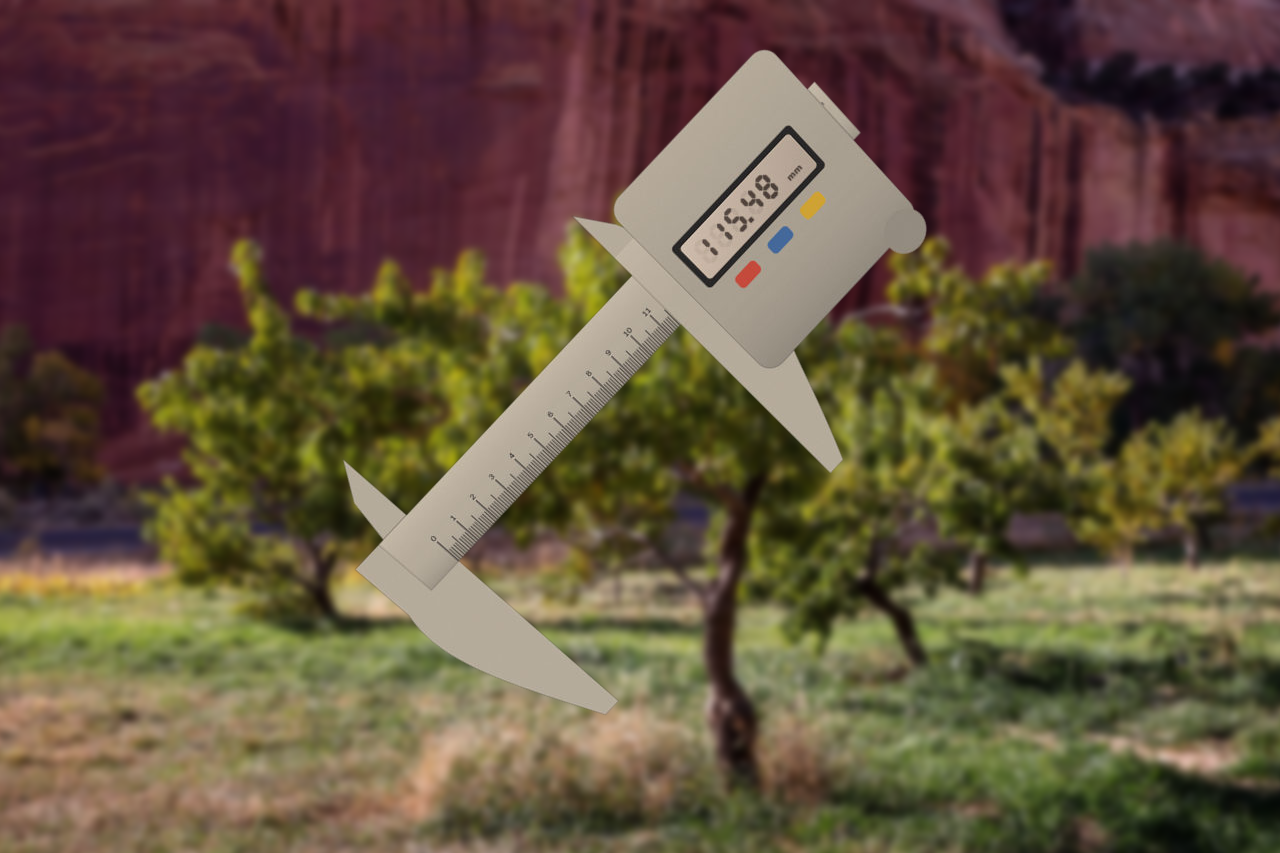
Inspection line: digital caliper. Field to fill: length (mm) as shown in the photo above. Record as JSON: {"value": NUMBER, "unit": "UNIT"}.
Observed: {"value": 115.48, "unit": "mm"}
